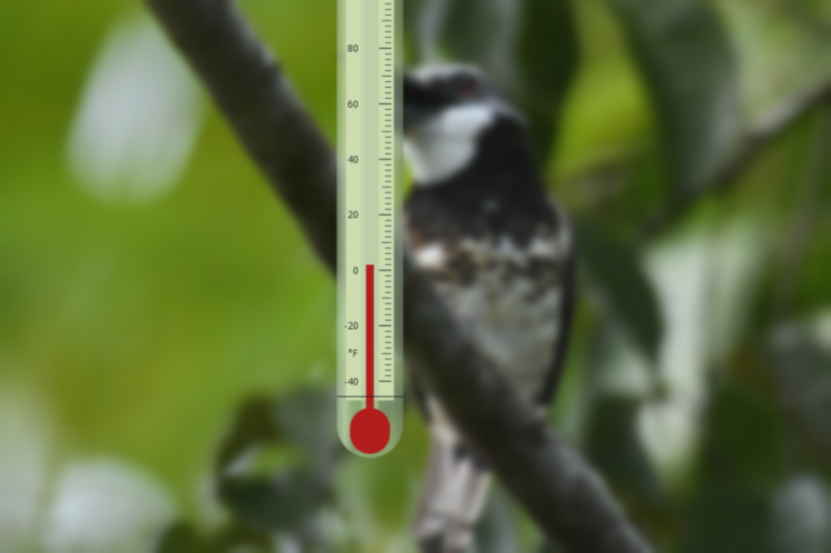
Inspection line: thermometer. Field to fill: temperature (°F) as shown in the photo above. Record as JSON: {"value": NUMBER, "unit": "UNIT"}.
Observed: {"value": 2, "unit": "°F"}
